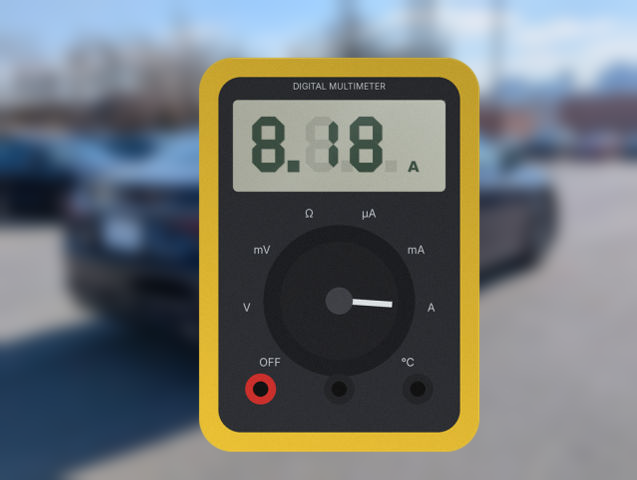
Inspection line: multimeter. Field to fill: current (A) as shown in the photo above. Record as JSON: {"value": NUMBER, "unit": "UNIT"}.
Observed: {"value": 8.18, "unit": "A"}
